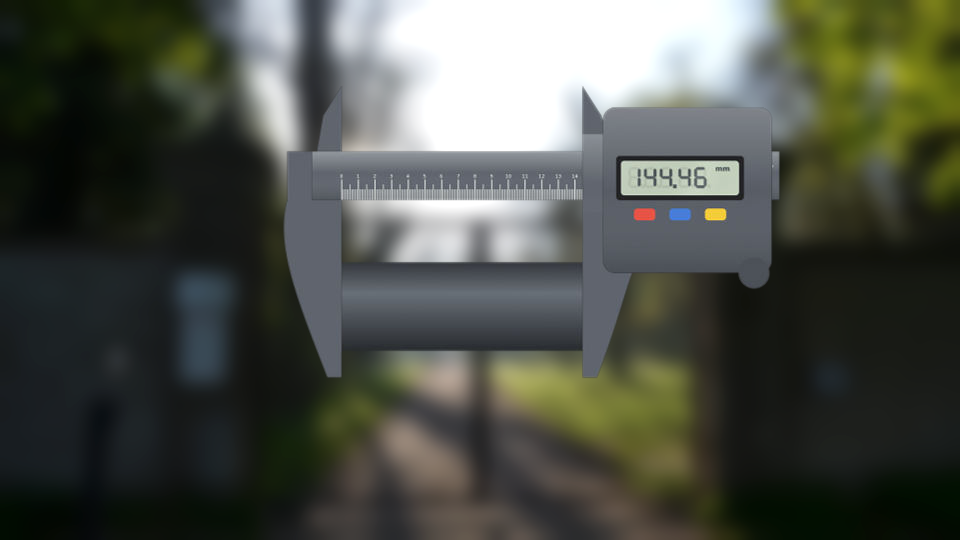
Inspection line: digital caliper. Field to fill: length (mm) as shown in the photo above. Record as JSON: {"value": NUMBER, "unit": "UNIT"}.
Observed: {"value": 144.46, "unit": "mm"}
